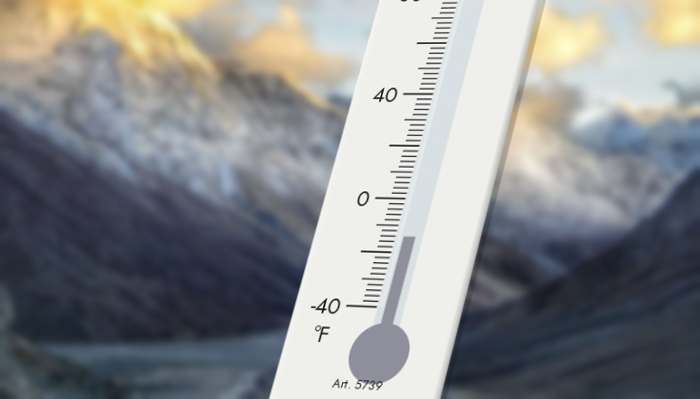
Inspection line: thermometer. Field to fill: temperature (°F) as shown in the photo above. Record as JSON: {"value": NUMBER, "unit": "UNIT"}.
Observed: {"value": -14, "unit": "°F"}
